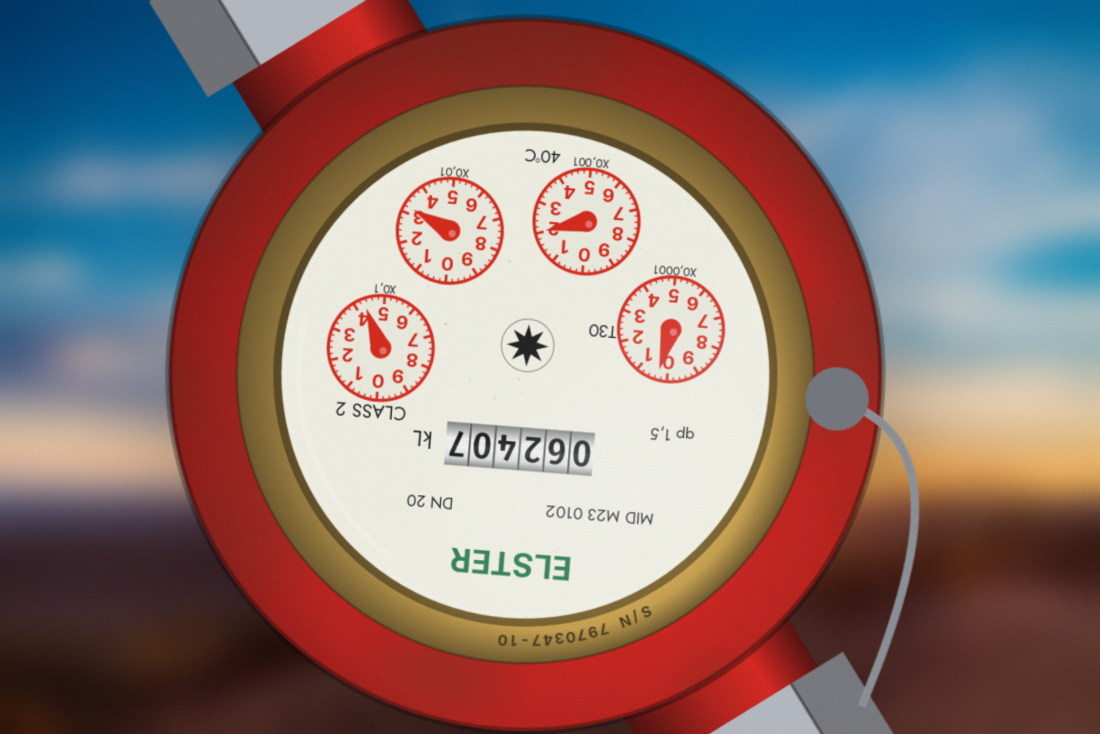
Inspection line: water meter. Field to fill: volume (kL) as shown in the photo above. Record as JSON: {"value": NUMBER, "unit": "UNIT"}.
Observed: {"value": 62407.4320, "unit": "kL"}
